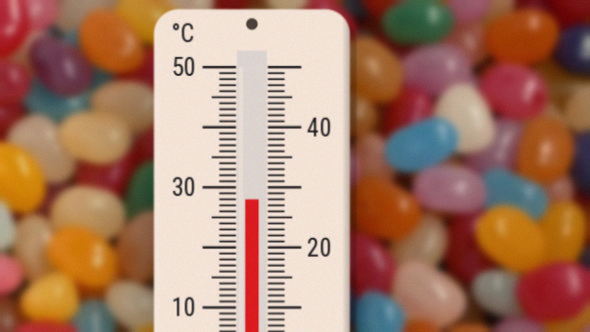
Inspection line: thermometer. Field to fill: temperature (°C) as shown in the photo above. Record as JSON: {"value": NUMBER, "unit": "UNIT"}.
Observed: {"value": 28, "unit": "°C"}
